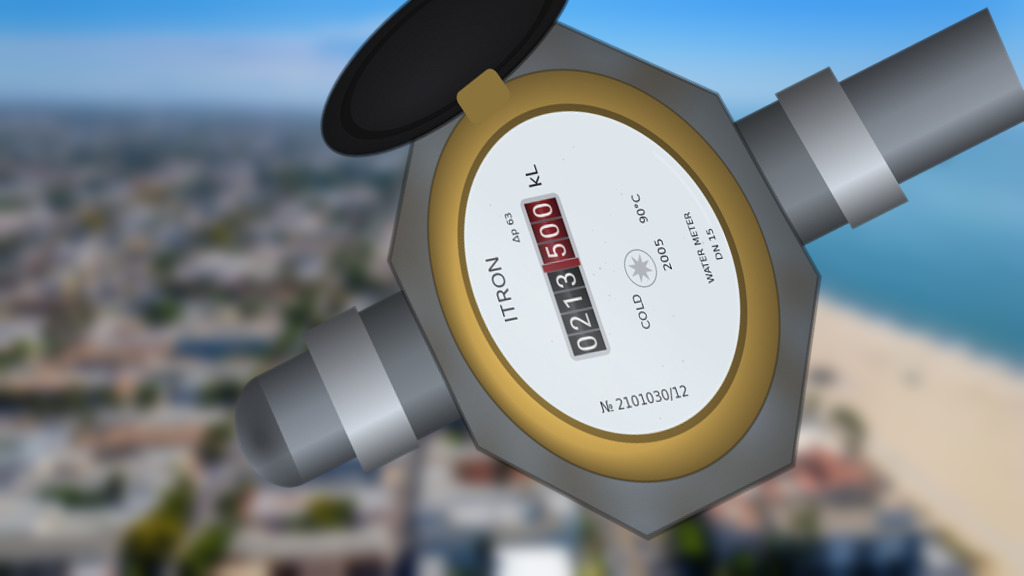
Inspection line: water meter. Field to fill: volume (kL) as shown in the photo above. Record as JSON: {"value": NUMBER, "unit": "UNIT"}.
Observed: {"value": 213.500, "unit": "kL"}
